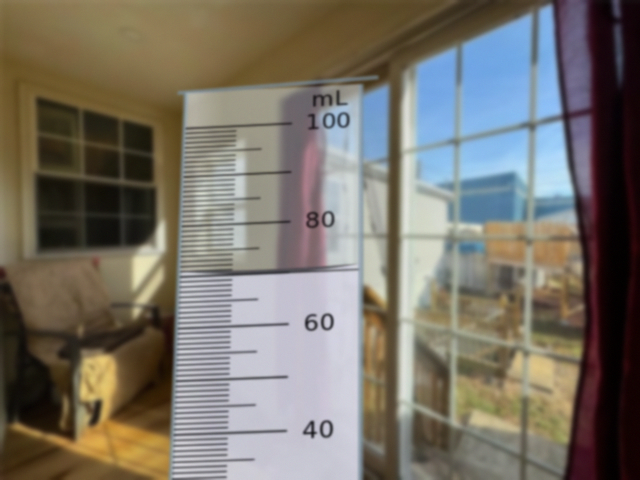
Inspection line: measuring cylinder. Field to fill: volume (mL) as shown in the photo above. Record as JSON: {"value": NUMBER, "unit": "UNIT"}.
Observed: {"value": 70, "unit": "mL"}
